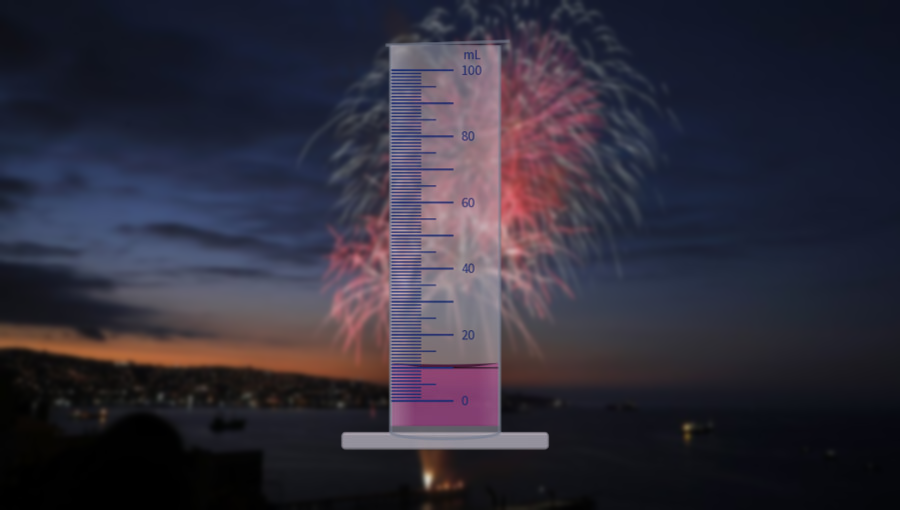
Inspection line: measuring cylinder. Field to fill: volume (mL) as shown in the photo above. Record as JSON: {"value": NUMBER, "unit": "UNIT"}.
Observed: {"value": 10, "unit": "mL"}
